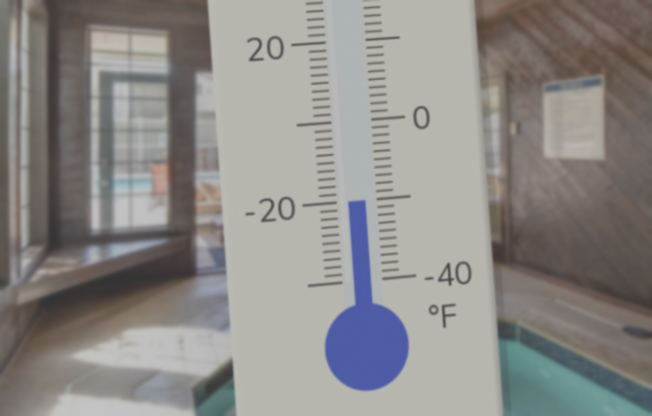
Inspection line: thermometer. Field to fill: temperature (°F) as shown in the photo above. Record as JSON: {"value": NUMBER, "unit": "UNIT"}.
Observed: {"value": -20, "unit": "°F"}
